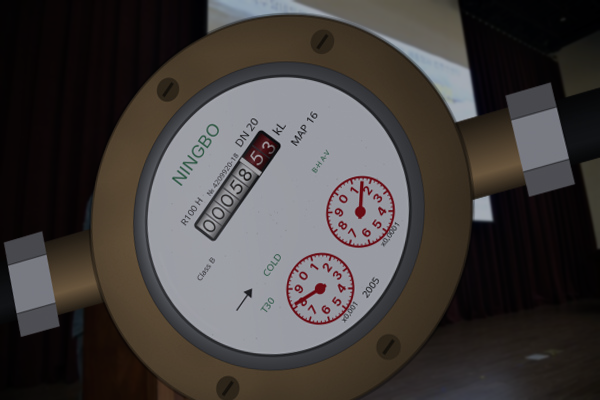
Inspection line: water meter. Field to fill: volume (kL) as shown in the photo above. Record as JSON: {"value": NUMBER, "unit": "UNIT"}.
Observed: {"value": 58.5281, "unit": "kL"}
